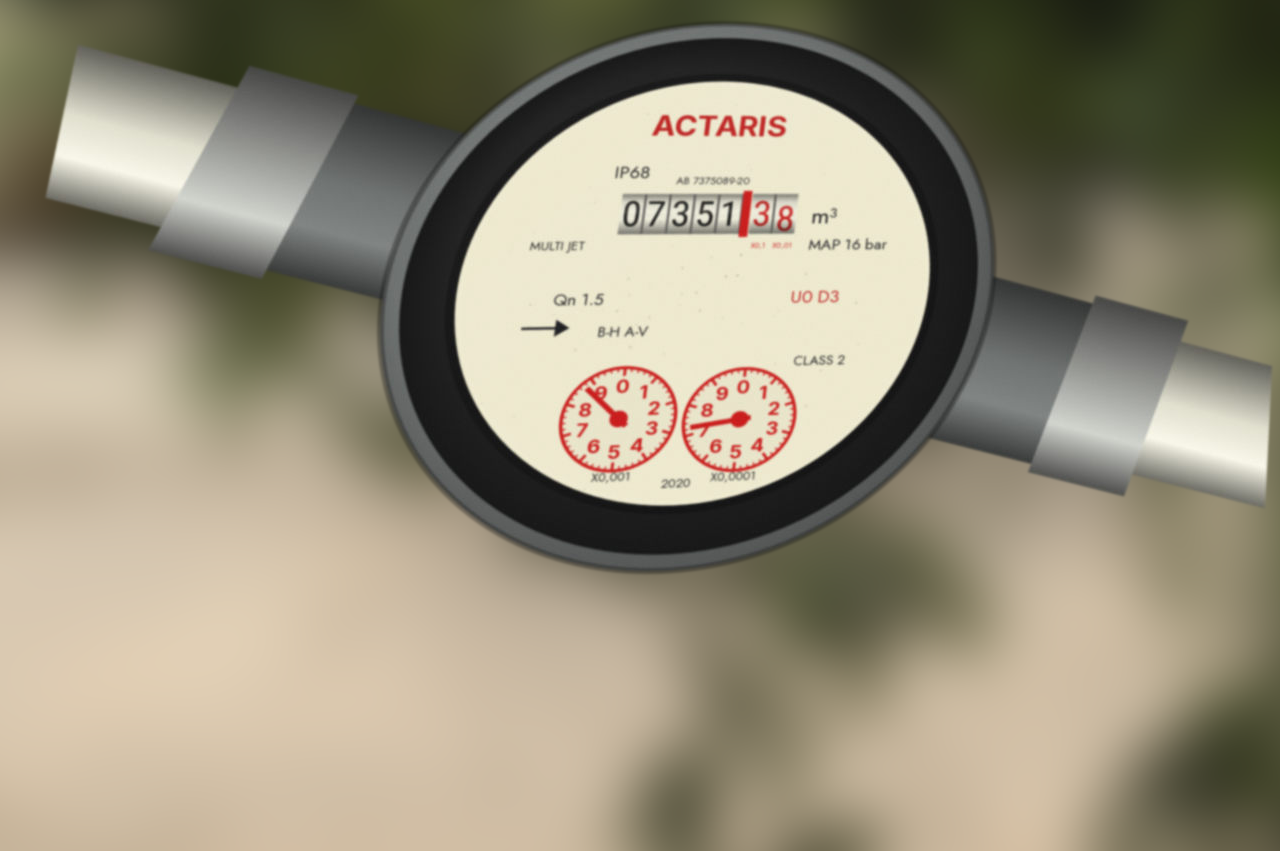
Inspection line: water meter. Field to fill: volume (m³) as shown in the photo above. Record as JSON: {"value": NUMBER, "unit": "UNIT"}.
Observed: {"value": 7351.3787, "unit": "m³"}
